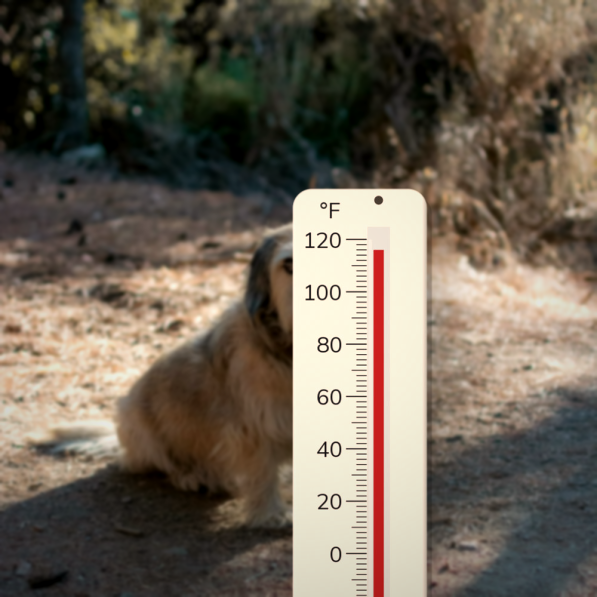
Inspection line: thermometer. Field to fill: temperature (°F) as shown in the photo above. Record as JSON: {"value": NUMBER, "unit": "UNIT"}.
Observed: {"value": 116, "unit": "°F"}
